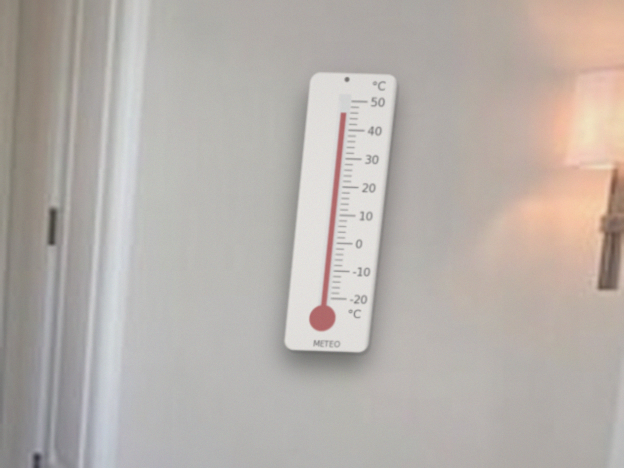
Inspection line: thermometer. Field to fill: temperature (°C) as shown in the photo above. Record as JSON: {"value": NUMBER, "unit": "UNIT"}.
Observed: {"value": 46, "unit": "°C"}
